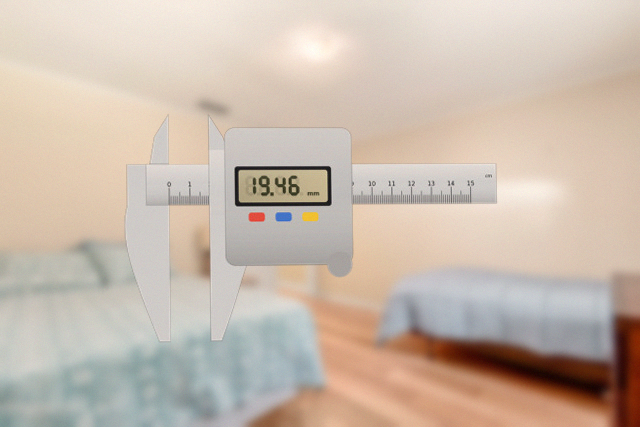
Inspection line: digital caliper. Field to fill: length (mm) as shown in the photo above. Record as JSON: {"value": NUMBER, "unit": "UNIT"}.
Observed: {"value": 19.46, "unit": "mm"}
